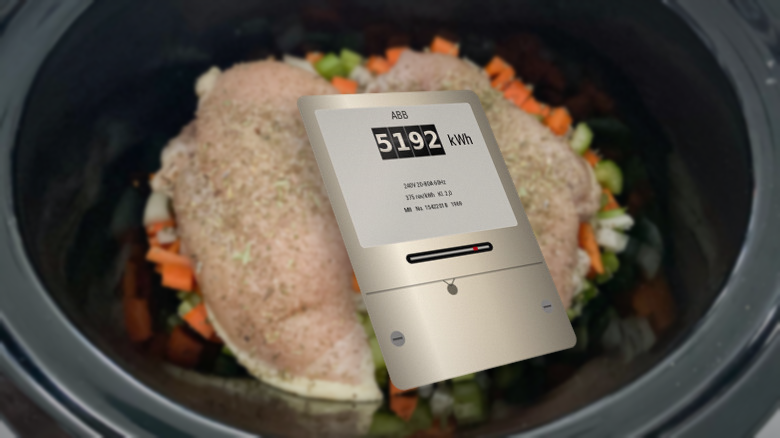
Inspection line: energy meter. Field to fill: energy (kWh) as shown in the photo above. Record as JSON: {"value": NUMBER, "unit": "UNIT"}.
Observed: {"value": 5192, "unit": "kWh"}
